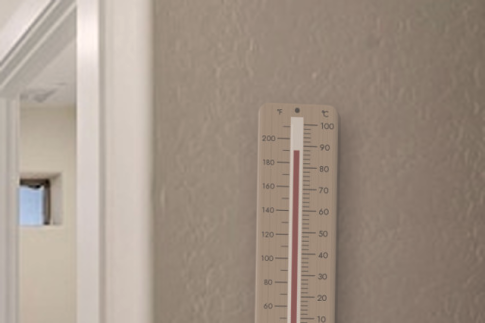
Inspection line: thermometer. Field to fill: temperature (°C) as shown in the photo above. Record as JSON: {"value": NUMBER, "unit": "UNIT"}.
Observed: {"value": 88, "unit": "°C"}
